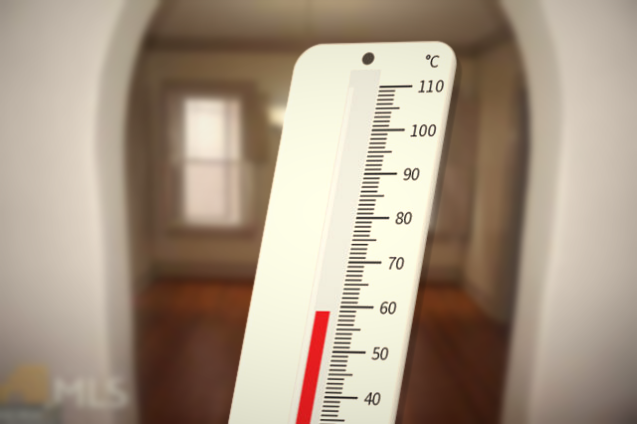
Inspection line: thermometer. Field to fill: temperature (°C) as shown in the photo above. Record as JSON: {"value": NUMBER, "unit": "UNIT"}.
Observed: {"value": 59, "unit": "°C"}
